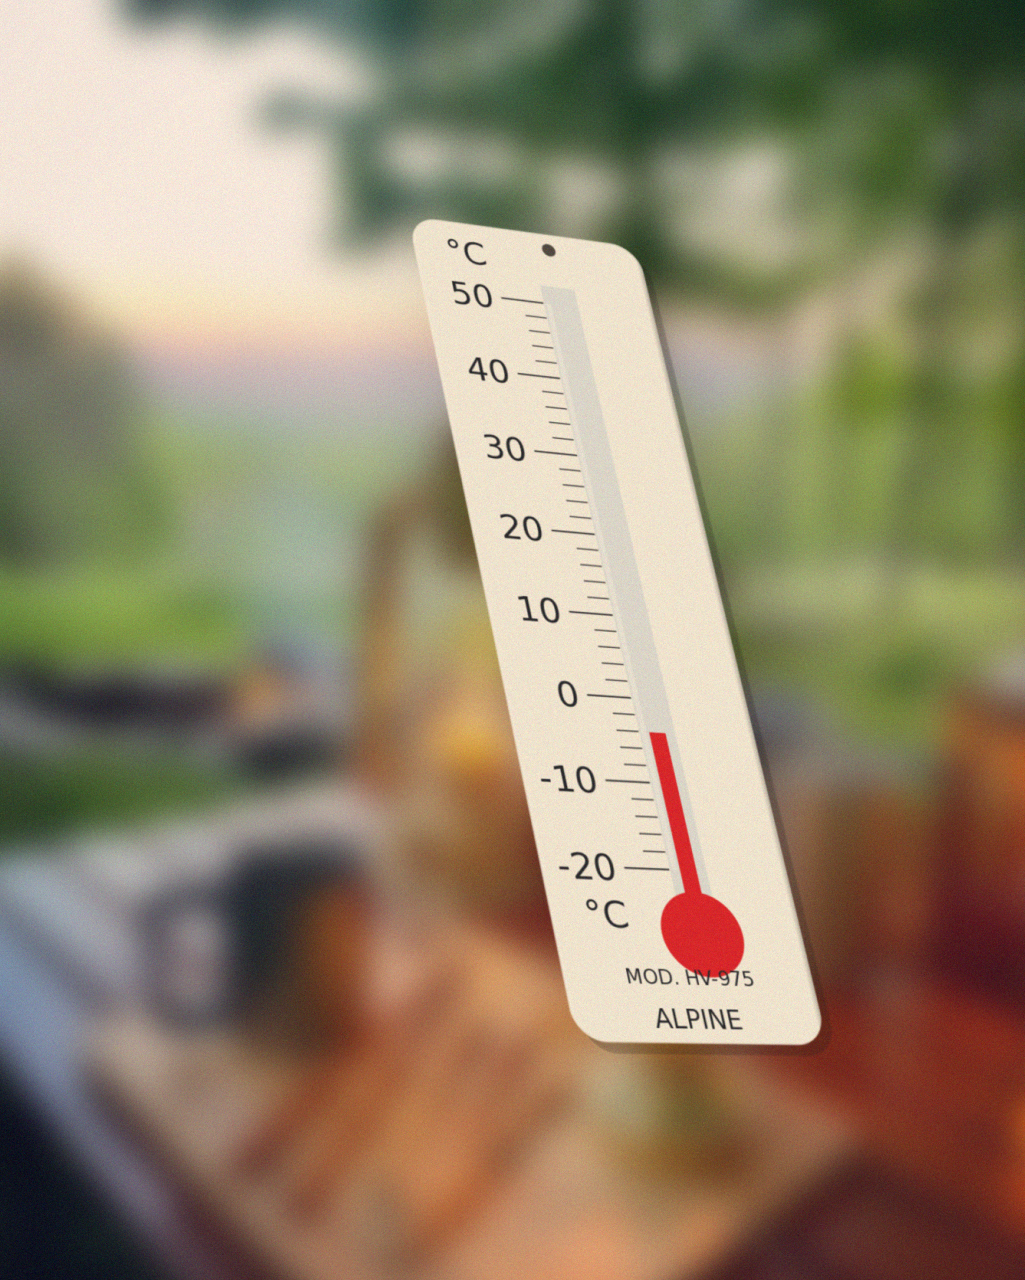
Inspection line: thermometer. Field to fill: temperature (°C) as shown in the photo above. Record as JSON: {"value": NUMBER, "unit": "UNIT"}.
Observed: {"value": -4, "unit": "°C"}
